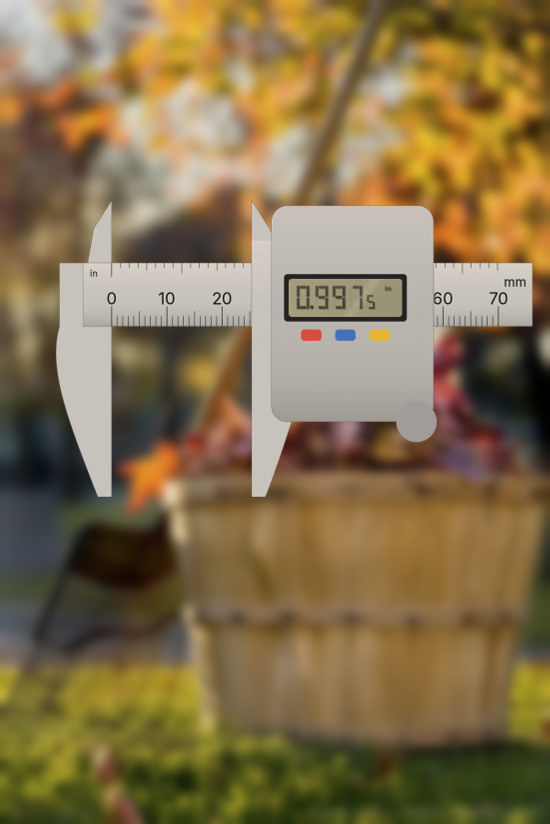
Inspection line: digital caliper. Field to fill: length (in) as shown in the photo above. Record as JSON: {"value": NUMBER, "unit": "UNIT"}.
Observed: {"value": 0.9975, "unit": "in"}
